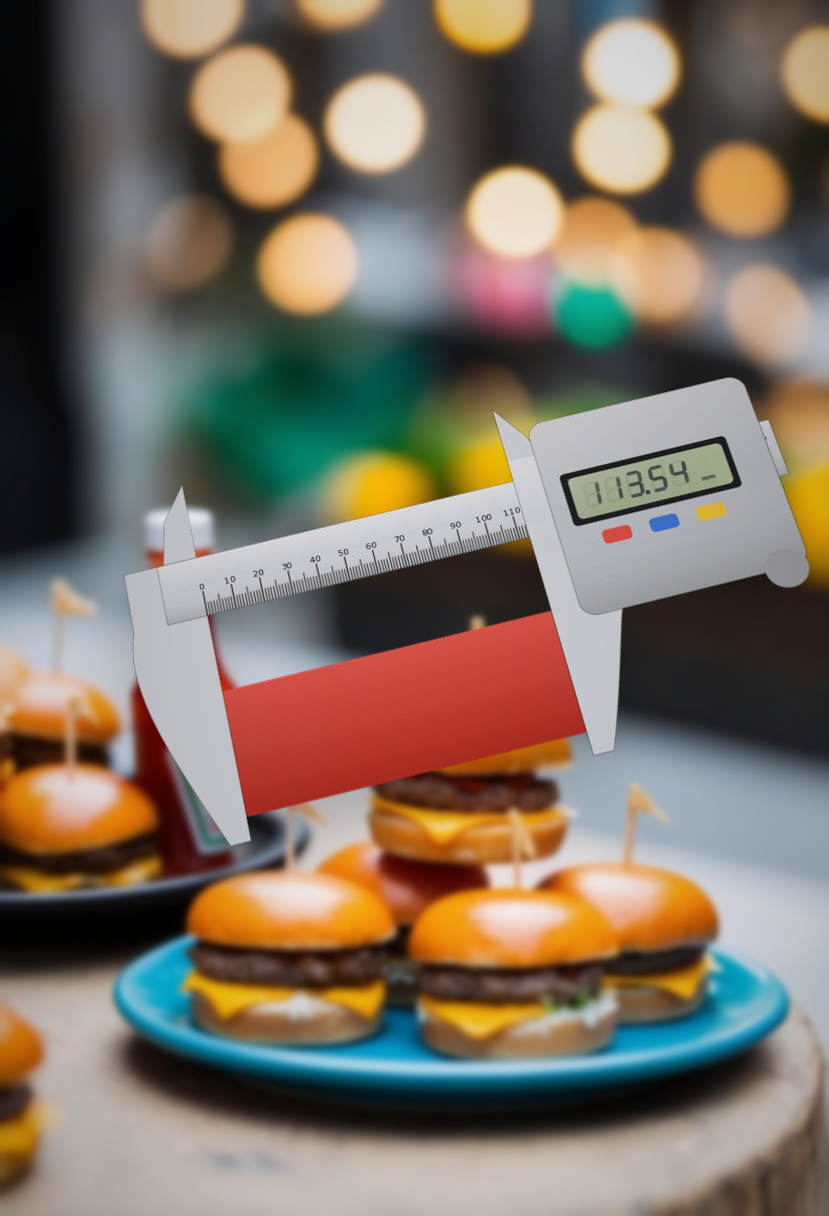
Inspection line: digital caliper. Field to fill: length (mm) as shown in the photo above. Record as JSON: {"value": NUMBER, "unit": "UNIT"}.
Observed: {"value": 113.54, "unit": "mm"}
